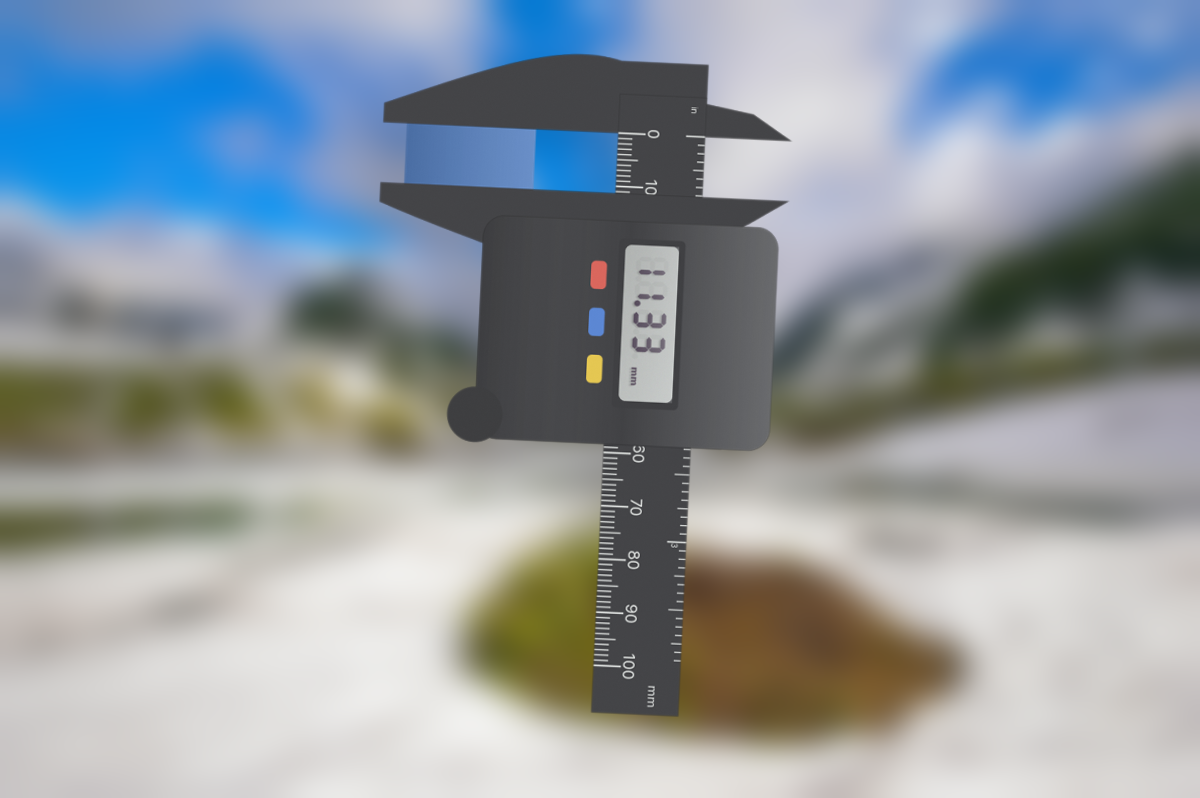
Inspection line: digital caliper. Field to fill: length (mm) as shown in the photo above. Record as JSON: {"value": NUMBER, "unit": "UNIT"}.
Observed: {"value": 11.33, "unit": "mm"}
